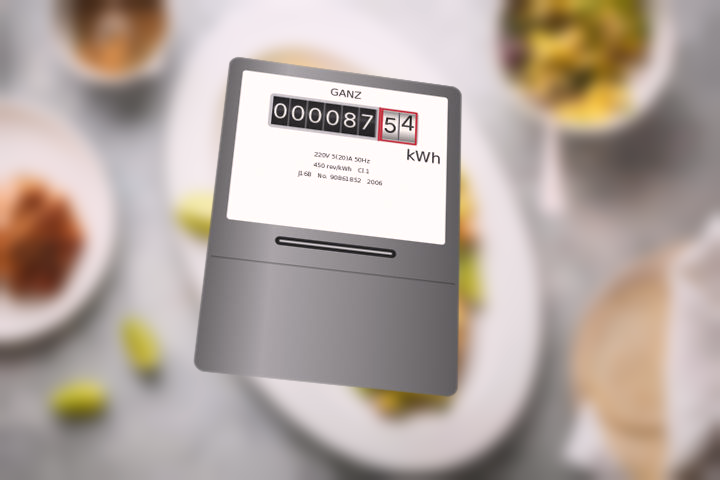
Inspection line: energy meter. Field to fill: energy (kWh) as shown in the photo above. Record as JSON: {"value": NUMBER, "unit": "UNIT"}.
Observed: {"value": 87.54, "unit": "kWh"}
